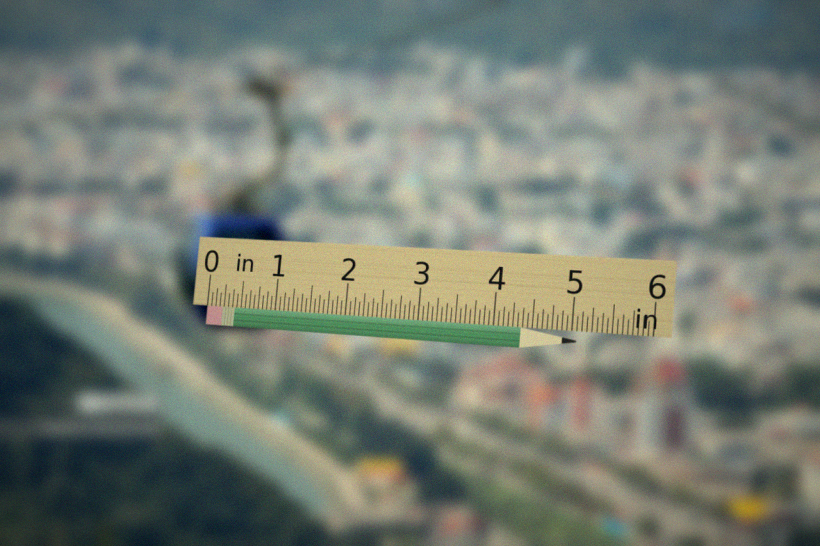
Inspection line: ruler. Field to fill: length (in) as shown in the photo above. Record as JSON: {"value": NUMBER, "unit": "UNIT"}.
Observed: {"value": 5.0625, "unit": "in"}
